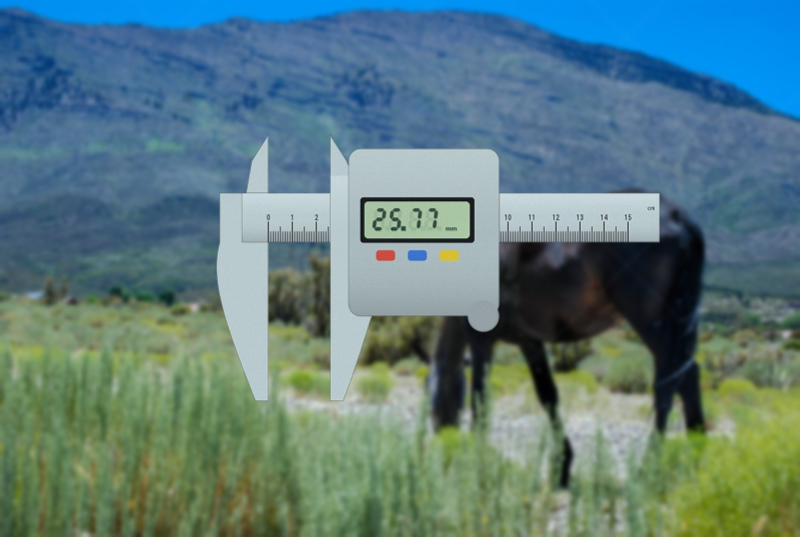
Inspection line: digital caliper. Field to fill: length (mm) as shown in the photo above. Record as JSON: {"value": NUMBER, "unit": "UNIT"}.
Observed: {"value": 25.77, "unit": "mm"}
